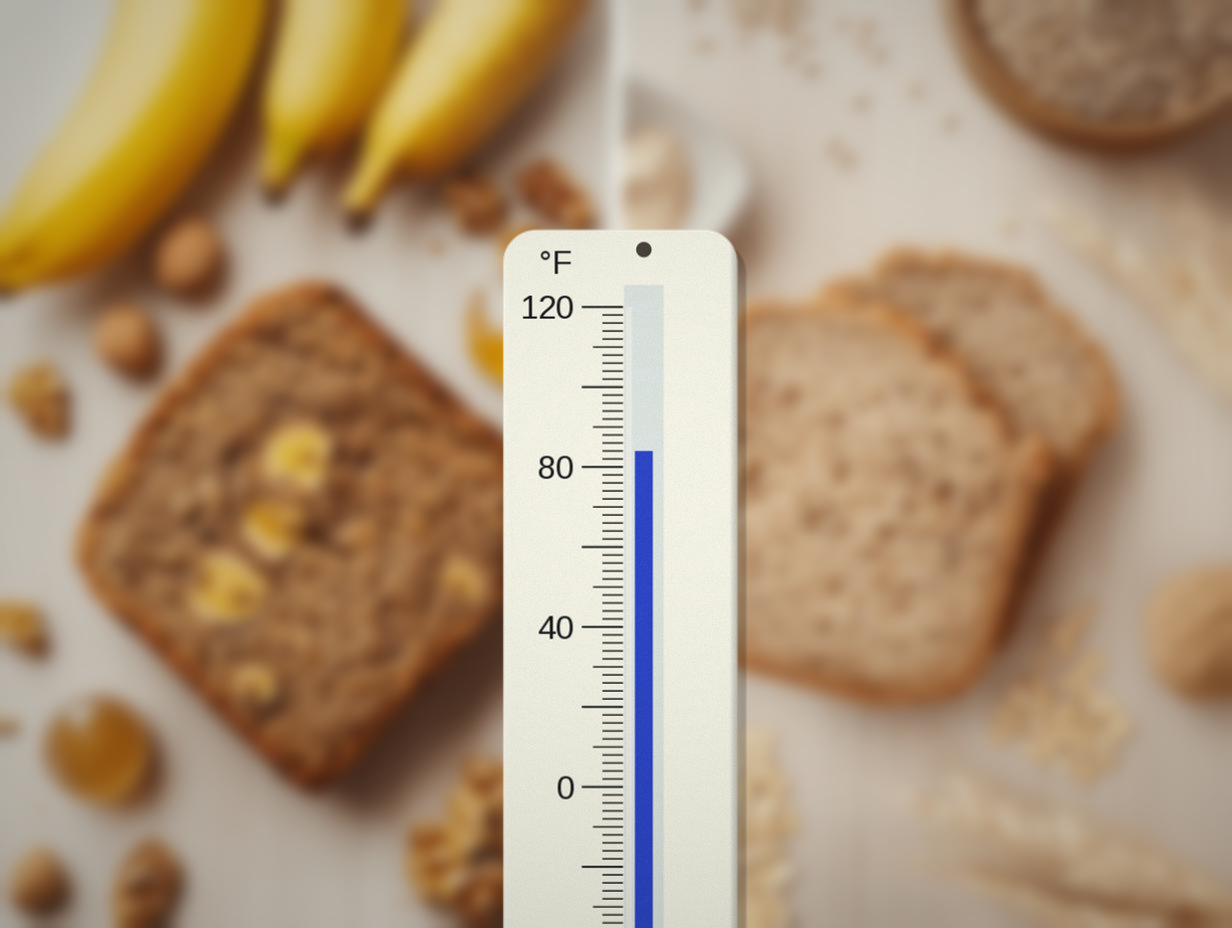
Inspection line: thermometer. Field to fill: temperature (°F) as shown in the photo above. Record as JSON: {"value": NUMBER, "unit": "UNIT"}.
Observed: {"value": 84, "unit": "°F"}
